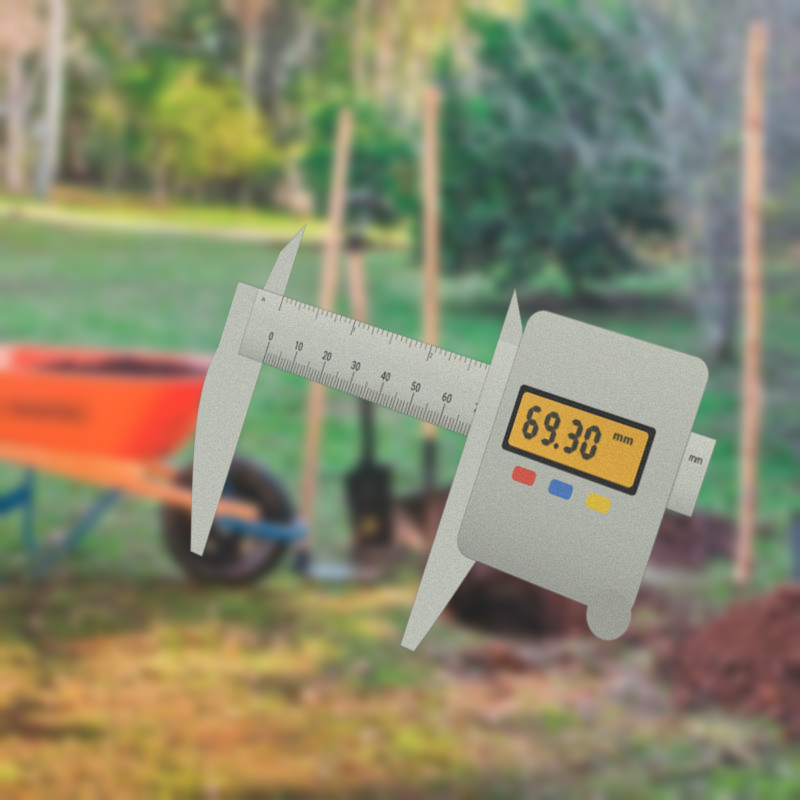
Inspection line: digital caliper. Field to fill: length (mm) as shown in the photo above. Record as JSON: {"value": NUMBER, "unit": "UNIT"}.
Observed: {"value": 69.30, "unit": "mm"}
